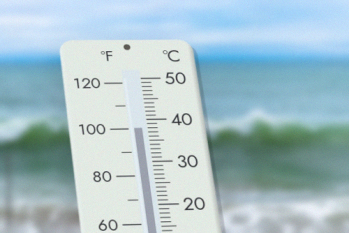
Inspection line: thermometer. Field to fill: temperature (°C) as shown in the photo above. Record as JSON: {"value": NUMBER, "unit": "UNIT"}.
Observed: {"value": 38, "unit": "°C"}
